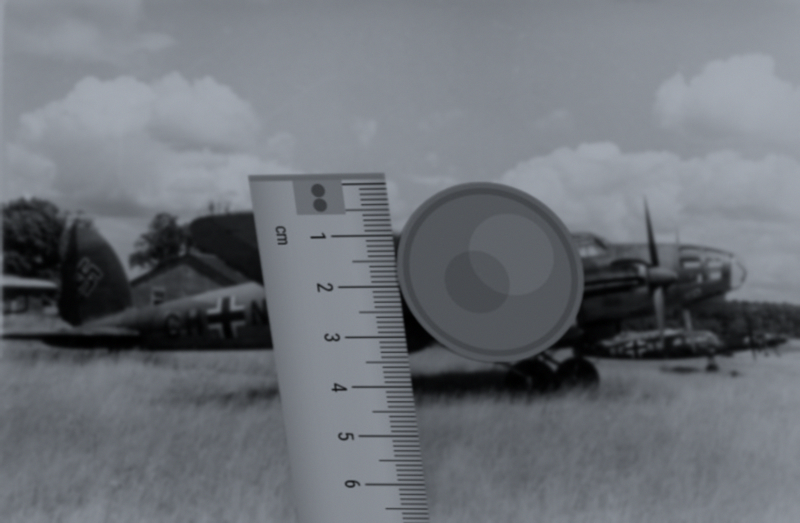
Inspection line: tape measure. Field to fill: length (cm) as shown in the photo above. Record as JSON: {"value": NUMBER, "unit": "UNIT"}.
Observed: {"value": 3.5, "unit": "cm"}
